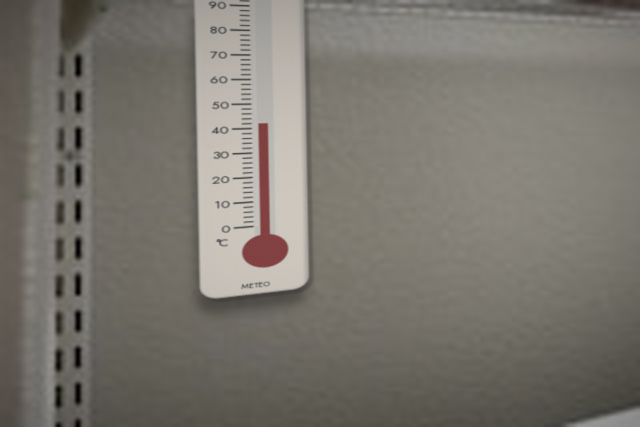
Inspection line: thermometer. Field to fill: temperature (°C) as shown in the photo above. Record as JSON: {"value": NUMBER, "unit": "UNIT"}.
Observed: {"value": 42, "unit": "°C"}
